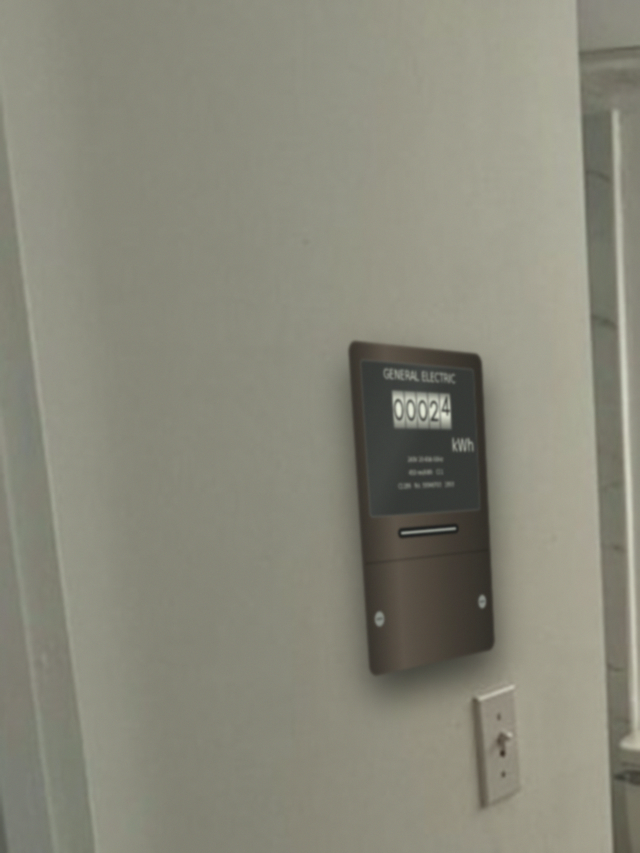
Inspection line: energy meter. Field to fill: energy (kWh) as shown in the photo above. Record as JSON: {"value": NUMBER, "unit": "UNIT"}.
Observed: {"value": 24, "unit": "kWh"}
